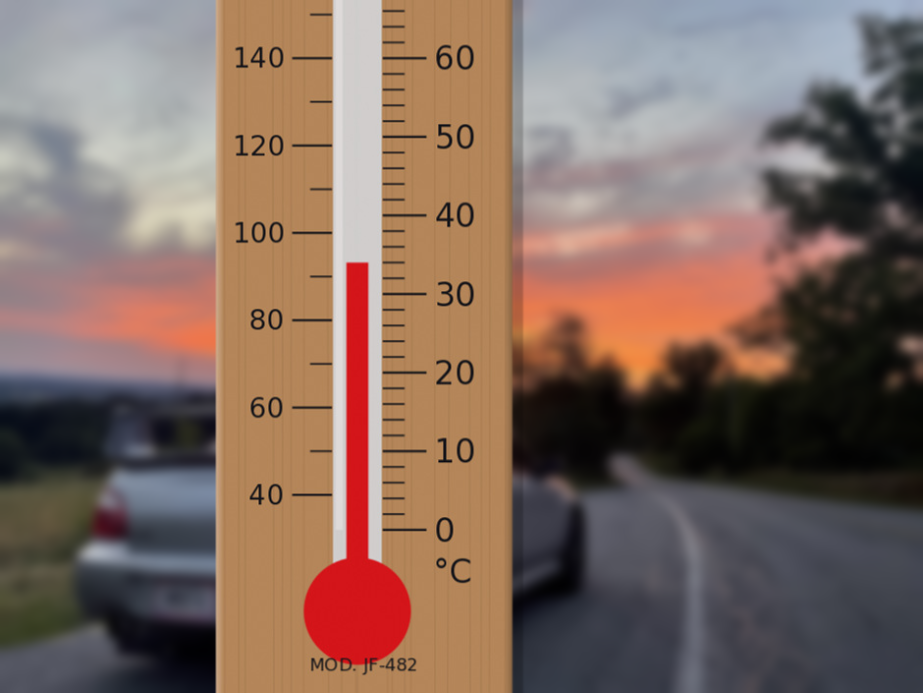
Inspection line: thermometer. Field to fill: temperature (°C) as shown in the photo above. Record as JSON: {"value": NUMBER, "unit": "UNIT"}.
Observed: {"value": 34, "unit": "°C"}
